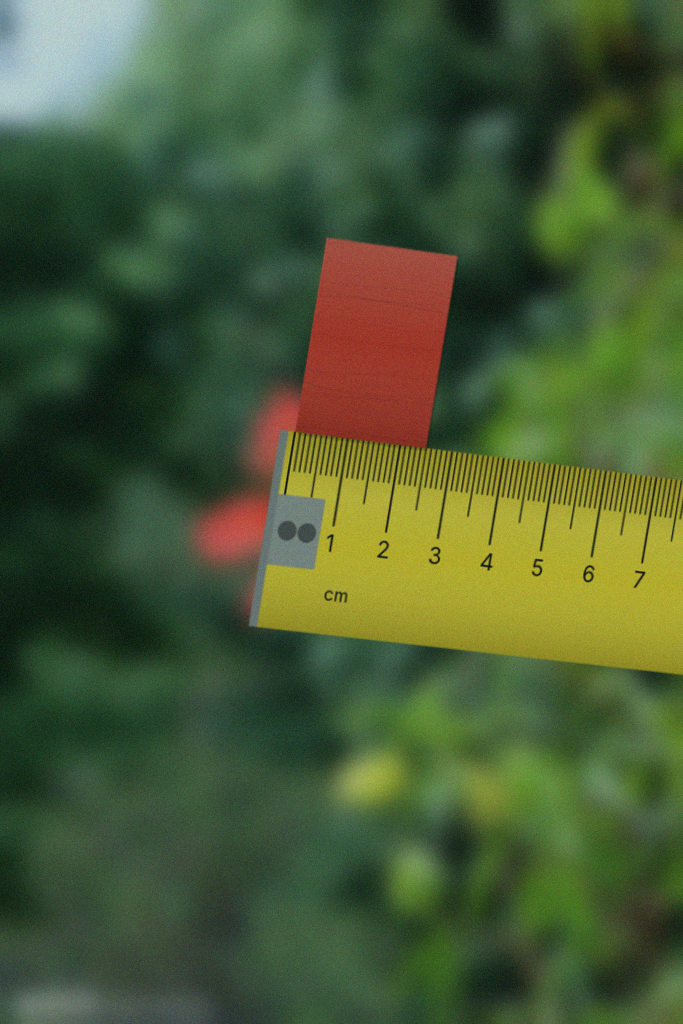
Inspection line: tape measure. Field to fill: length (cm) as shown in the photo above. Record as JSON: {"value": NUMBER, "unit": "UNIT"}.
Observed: {"value": 2.5, "unit": "cm"}
